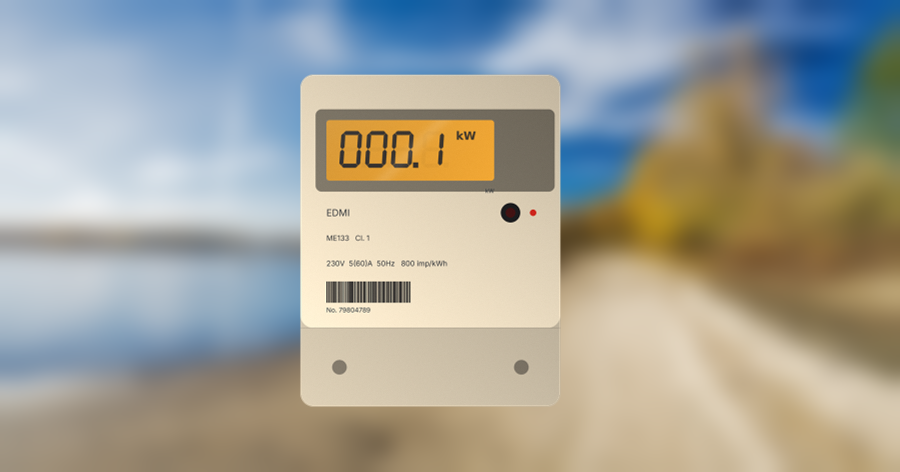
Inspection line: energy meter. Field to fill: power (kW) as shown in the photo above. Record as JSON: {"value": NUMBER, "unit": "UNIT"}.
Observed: {"value": 0.1, "unit": "kW"}
